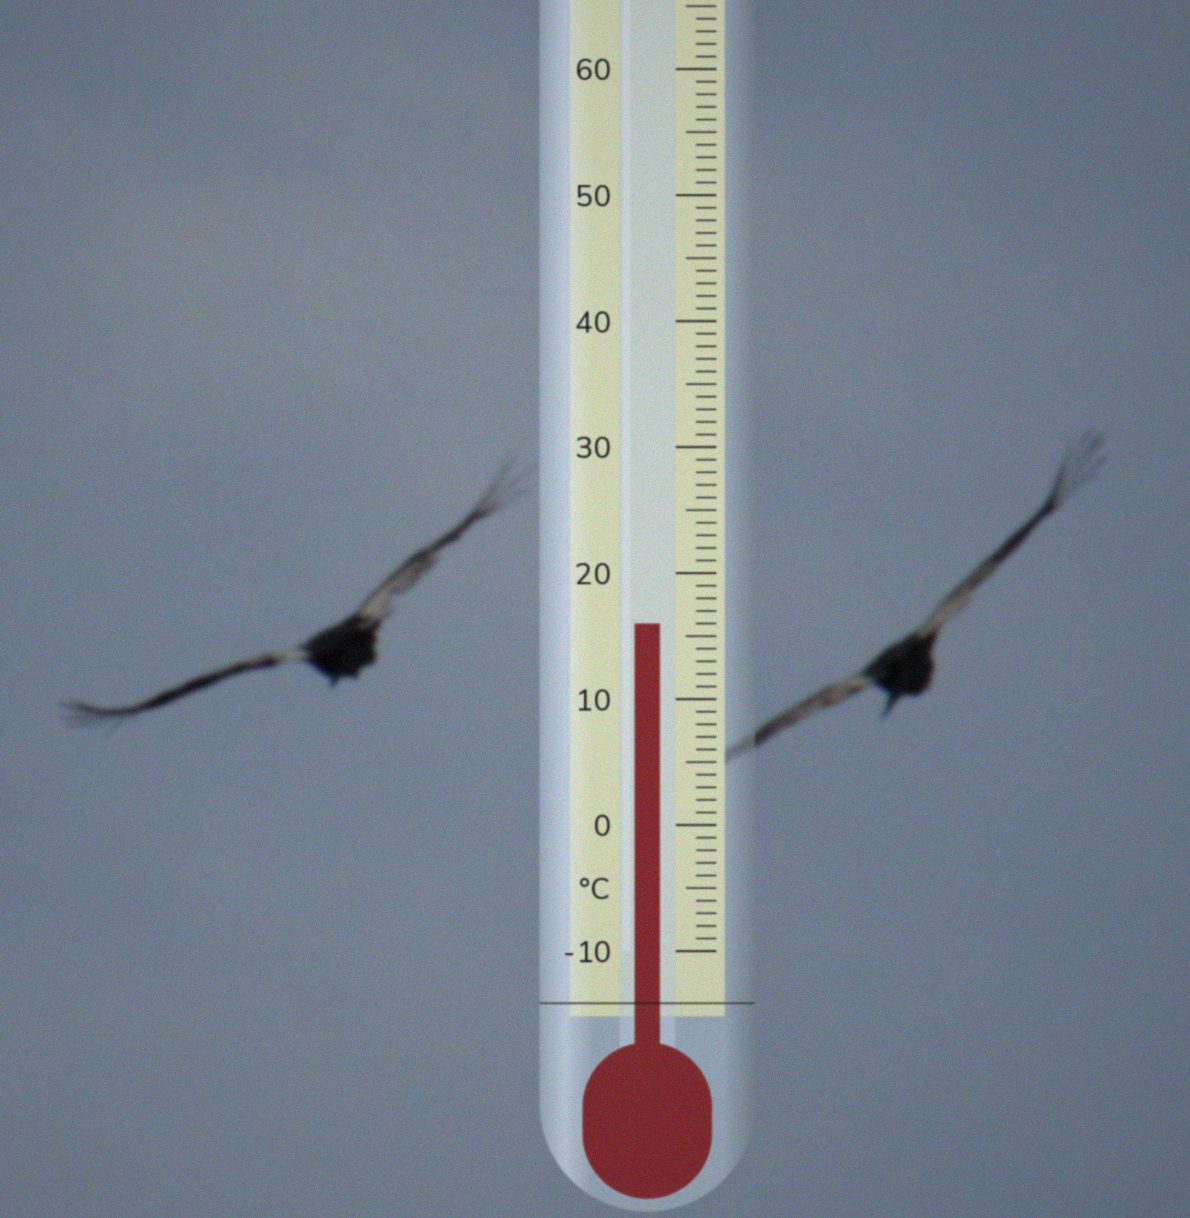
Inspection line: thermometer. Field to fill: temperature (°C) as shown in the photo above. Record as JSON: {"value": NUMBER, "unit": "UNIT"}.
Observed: {"value": 16, "unit": "°C"}
